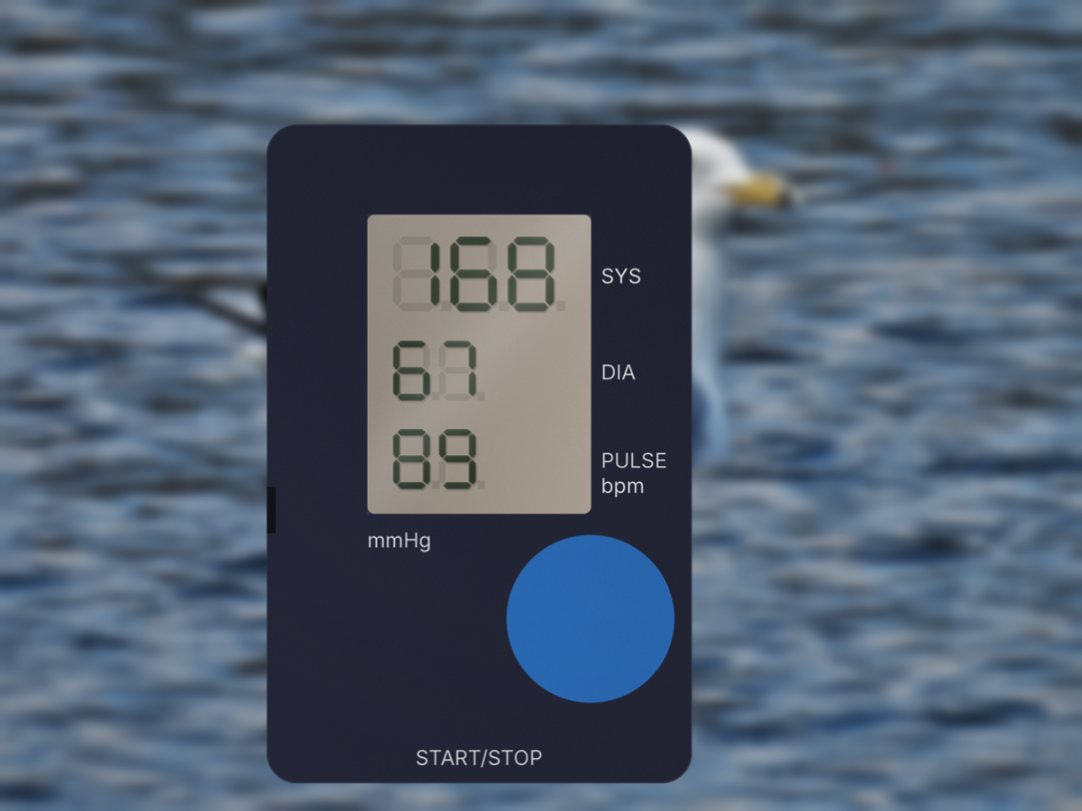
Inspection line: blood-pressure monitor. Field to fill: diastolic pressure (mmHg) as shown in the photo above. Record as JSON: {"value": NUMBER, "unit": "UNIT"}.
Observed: {"value": 67, "unit": "mmHg"}
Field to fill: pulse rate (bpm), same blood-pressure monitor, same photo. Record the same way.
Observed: {"value": 89, "unit": "bpm"}
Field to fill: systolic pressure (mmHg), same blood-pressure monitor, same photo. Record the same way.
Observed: {"value": 168, "unit": "mmHg"}
